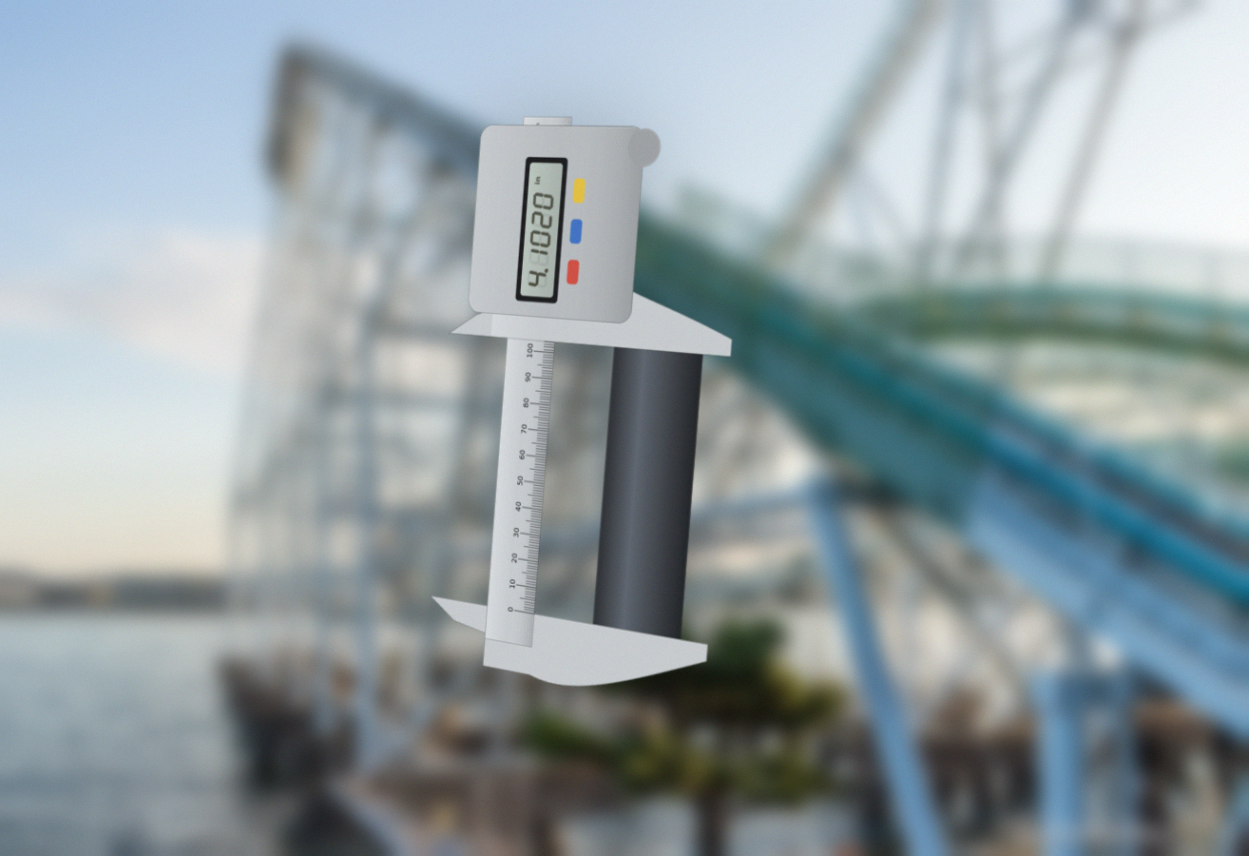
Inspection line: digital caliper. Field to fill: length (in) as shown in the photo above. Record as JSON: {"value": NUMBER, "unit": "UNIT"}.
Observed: {"value": 4.1020, "unit": "in"}
